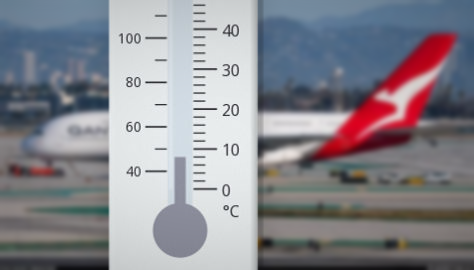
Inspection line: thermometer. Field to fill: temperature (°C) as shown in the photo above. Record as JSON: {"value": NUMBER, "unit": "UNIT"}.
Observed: {"value": 8, "unit": "°C"}
